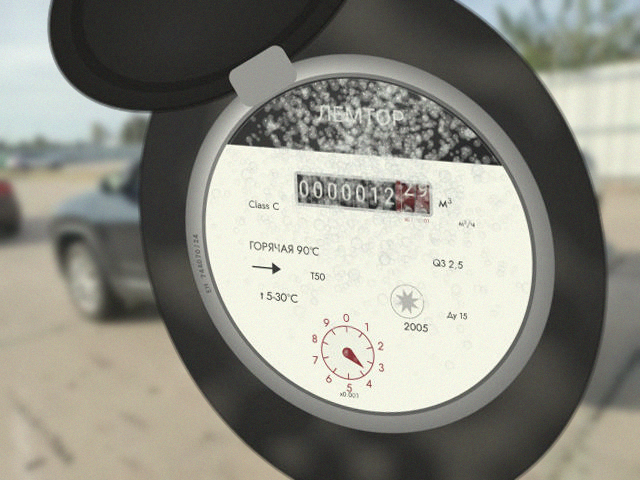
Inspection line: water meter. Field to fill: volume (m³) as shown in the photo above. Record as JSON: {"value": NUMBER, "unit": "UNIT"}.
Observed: {"value": 12.293, "unit": "m³"}
